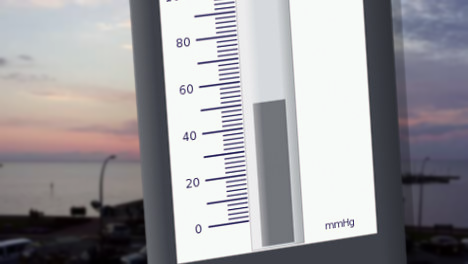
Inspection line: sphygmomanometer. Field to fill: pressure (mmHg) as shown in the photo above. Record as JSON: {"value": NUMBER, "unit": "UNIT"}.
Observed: {"value": 50, "unit": "mmHg"}
